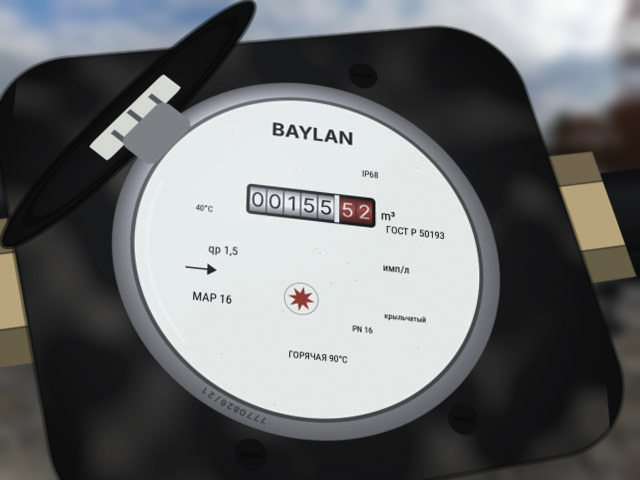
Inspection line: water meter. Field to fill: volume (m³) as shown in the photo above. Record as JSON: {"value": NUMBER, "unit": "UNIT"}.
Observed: {"value": 155.52, "unit": "m³"}
